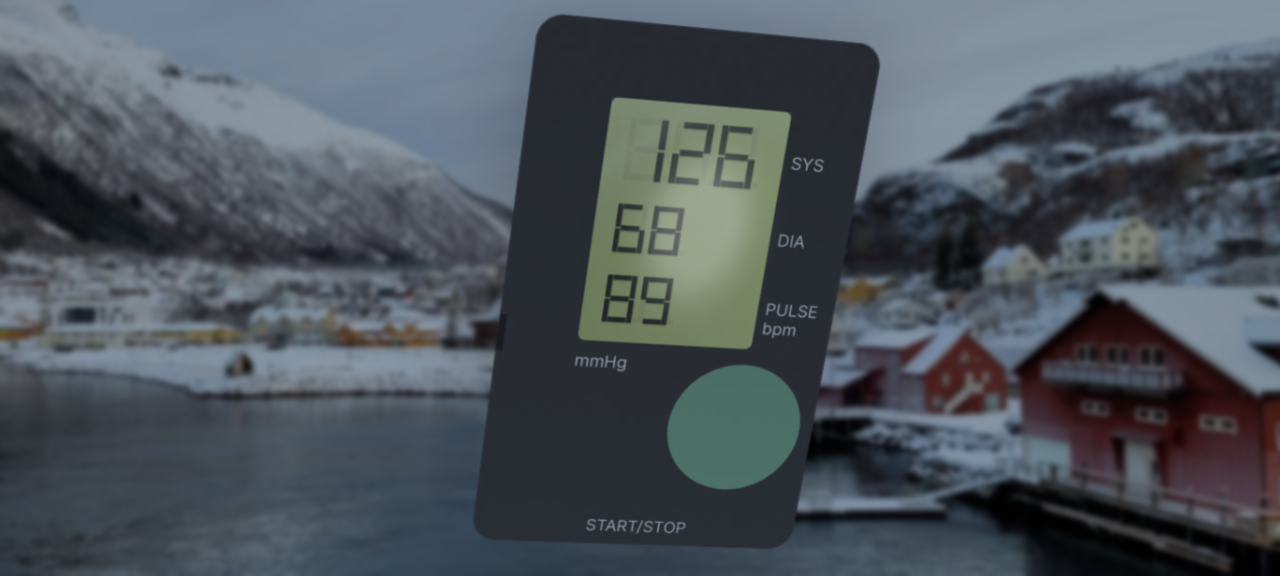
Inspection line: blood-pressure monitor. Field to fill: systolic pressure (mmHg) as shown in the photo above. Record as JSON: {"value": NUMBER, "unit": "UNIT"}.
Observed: {"value": 126, "unit": "mmHg"}
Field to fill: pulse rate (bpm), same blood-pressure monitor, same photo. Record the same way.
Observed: {"value": 89, "unit": "bpm"}
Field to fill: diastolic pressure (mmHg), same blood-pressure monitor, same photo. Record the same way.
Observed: {"value": 68, "unit": "mmHg"}
